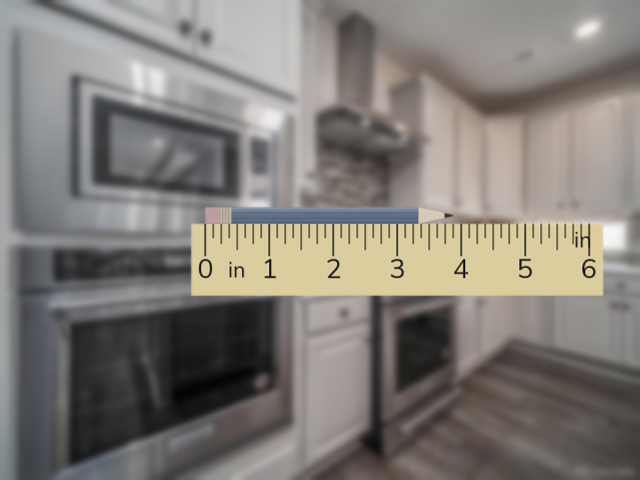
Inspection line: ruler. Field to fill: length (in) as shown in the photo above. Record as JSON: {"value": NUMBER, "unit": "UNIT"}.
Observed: {"value": 3.875, "unit": "in"}
